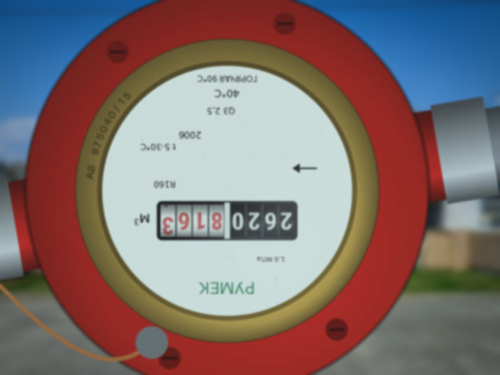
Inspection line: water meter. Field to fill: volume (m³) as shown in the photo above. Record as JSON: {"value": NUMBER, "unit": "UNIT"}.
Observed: {"value": 2620.8163, "unit": "m³"}
